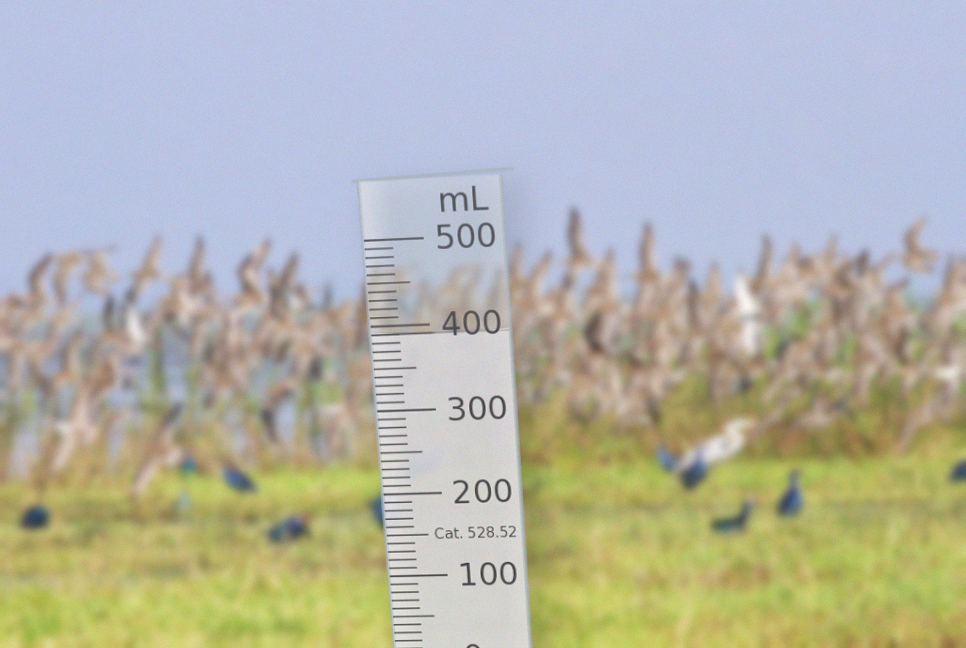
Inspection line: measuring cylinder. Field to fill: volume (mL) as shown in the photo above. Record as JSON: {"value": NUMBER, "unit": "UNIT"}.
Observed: {"value": 390, "unit": "mL"}
